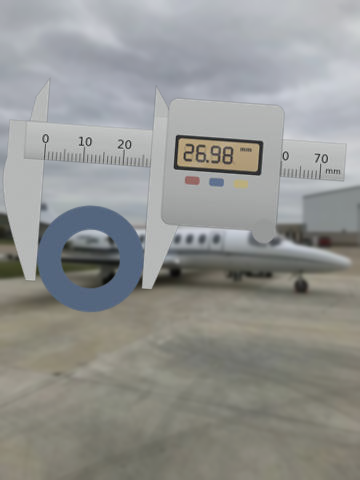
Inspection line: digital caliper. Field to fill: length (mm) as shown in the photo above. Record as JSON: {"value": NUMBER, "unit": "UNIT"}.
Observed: {"value": 26.98, "unit": "mm"}
